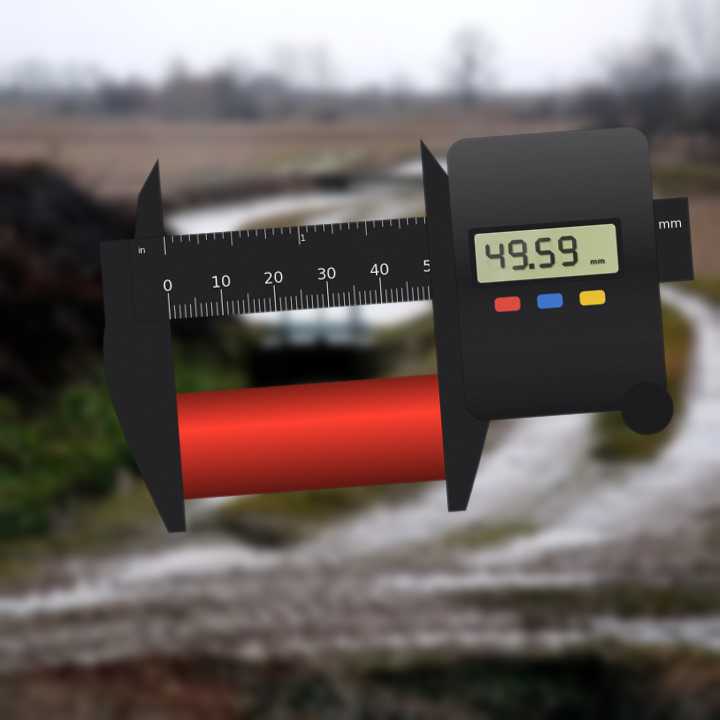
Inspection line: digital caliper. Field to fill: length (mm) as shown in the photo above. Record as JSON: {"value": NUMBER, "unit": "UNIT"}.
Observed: {"value": 49.59, "unit": "mm"}
